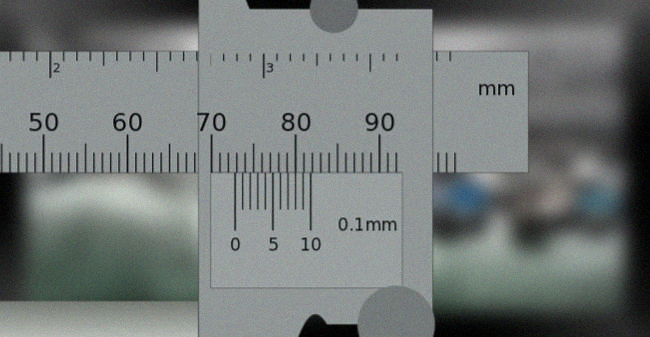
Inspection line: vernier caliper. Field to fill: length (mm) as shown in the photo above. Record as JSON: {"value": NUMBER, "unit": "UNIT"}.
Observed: {"value": 72.8, "unit": "mm"}
